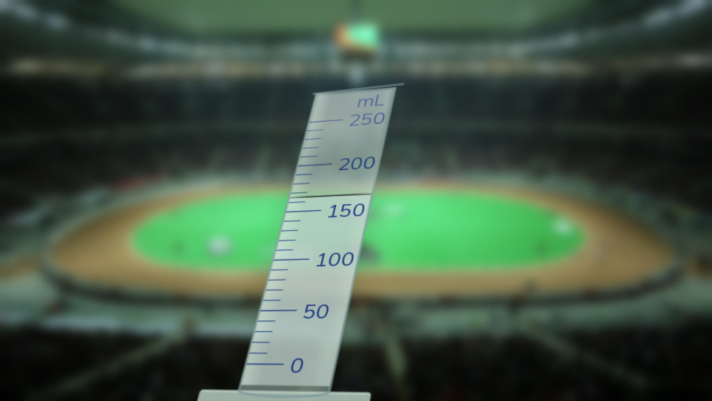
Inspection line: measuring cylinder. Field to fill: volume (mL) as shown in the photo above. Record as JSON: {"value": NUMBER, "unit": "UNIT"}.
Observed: {"value": 165, "unit": "mL"}
